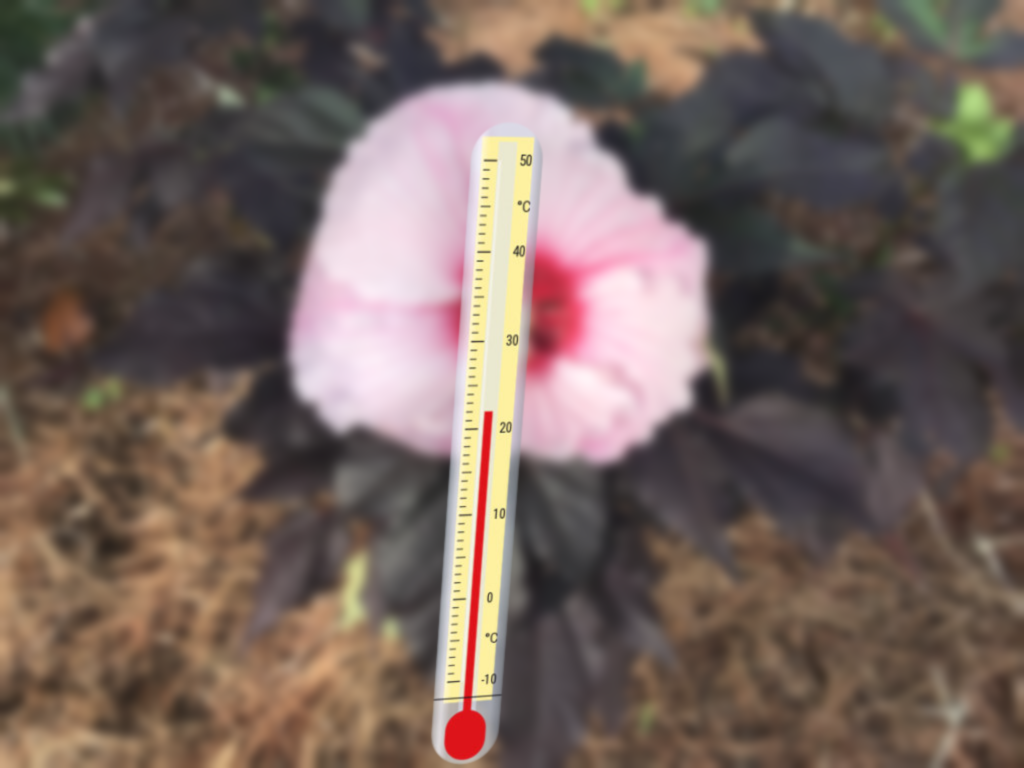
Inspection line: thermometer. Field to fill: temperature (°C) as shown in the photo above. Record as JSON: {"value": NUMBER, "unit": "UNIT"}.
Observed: {"value": 22, "unit": "°C"}
